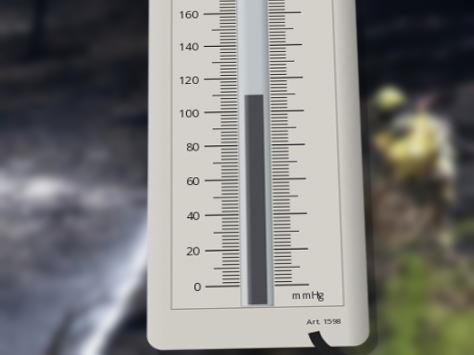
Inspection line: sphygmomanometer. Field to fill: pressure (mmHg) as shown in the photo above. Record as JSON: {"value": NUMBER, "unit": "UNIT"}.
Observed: {"value": 110, "unit": "mmHg"}
